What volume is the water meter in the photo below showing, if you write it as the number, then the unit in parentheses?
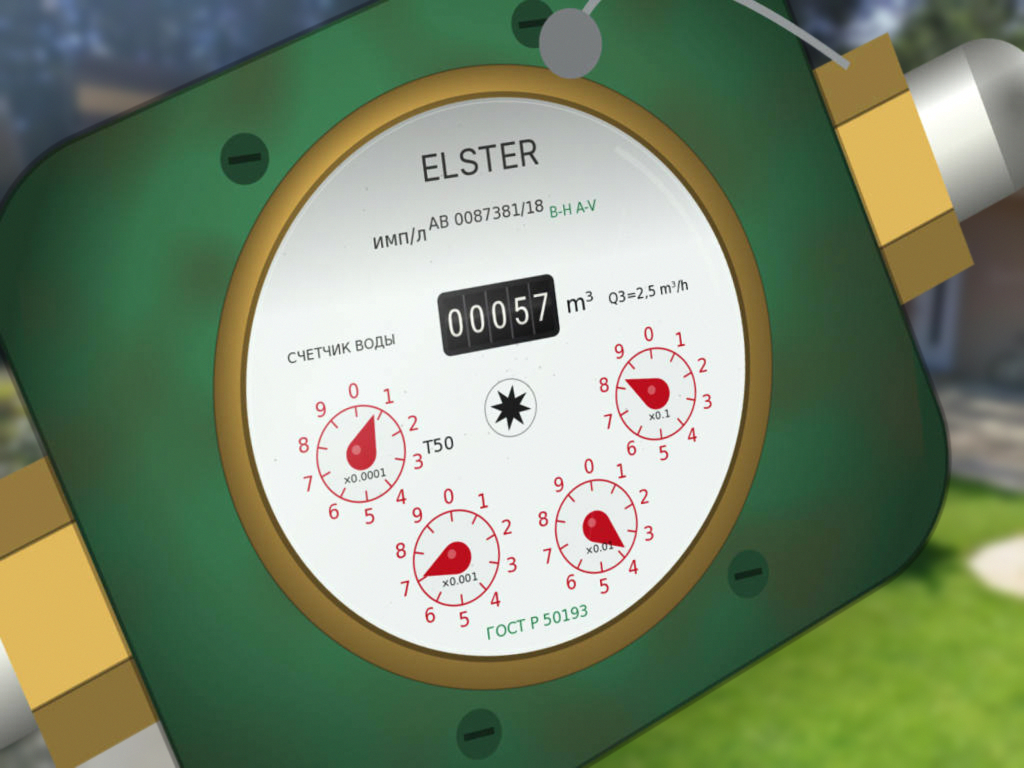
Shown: 57.8370 (m³)
